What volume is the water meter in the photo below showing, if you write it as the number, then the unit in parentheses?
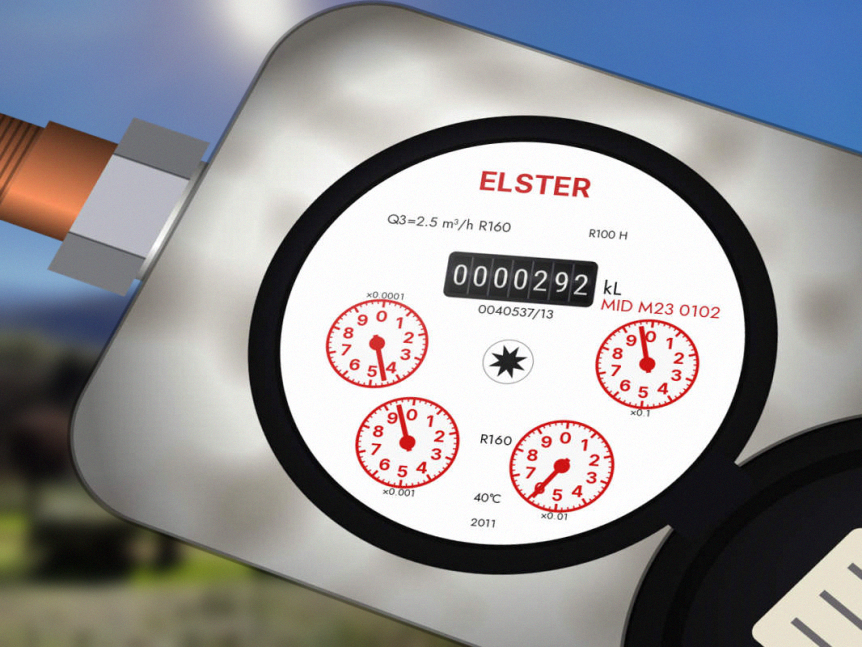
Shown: 291.9594 (kL)
